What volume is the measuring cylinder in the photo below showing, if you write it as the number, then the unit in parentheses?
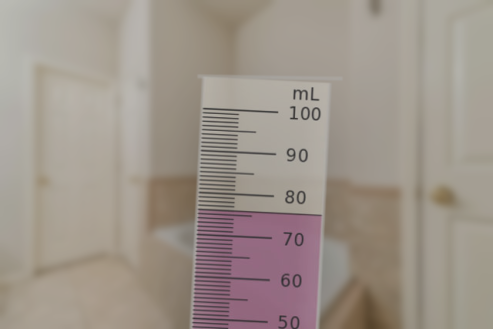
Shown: 76 (mL)
